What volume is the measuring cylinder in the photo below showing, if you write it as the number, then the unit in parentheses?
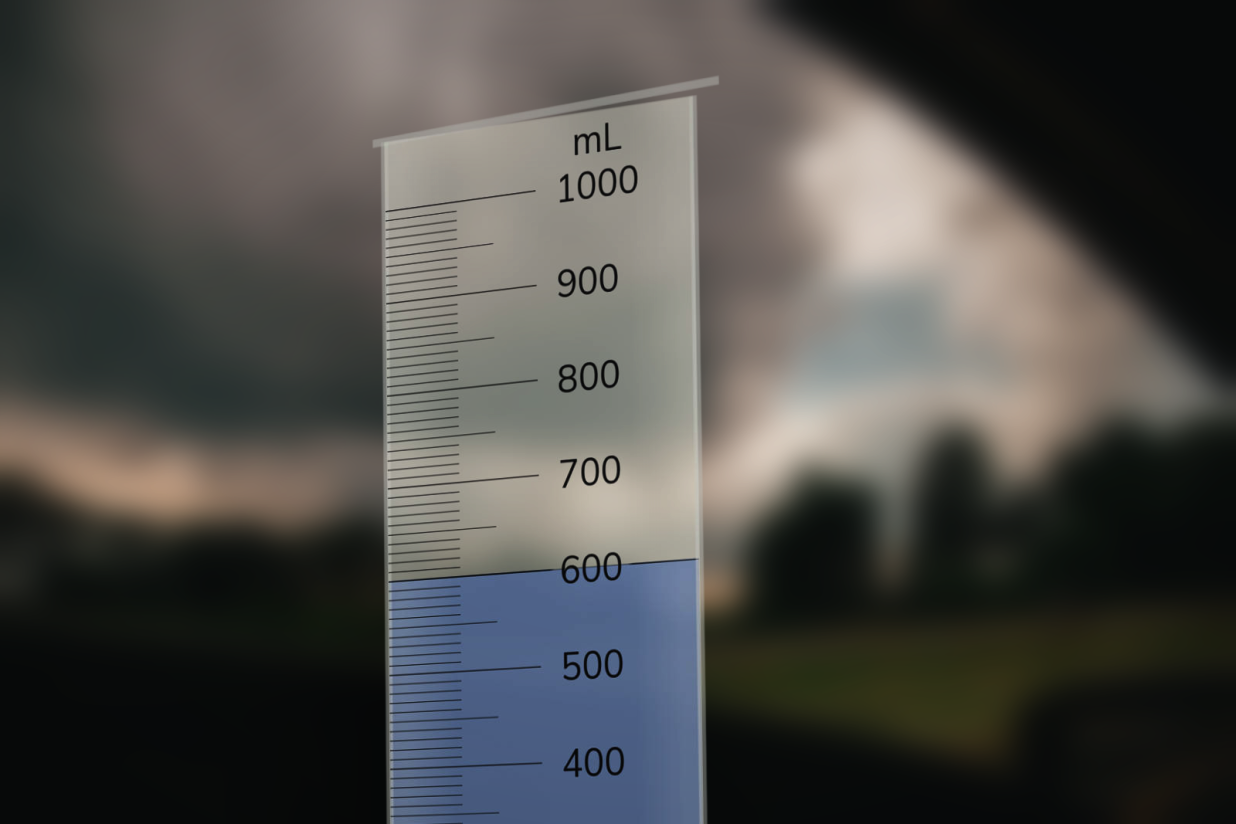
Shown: 600 (mL)
